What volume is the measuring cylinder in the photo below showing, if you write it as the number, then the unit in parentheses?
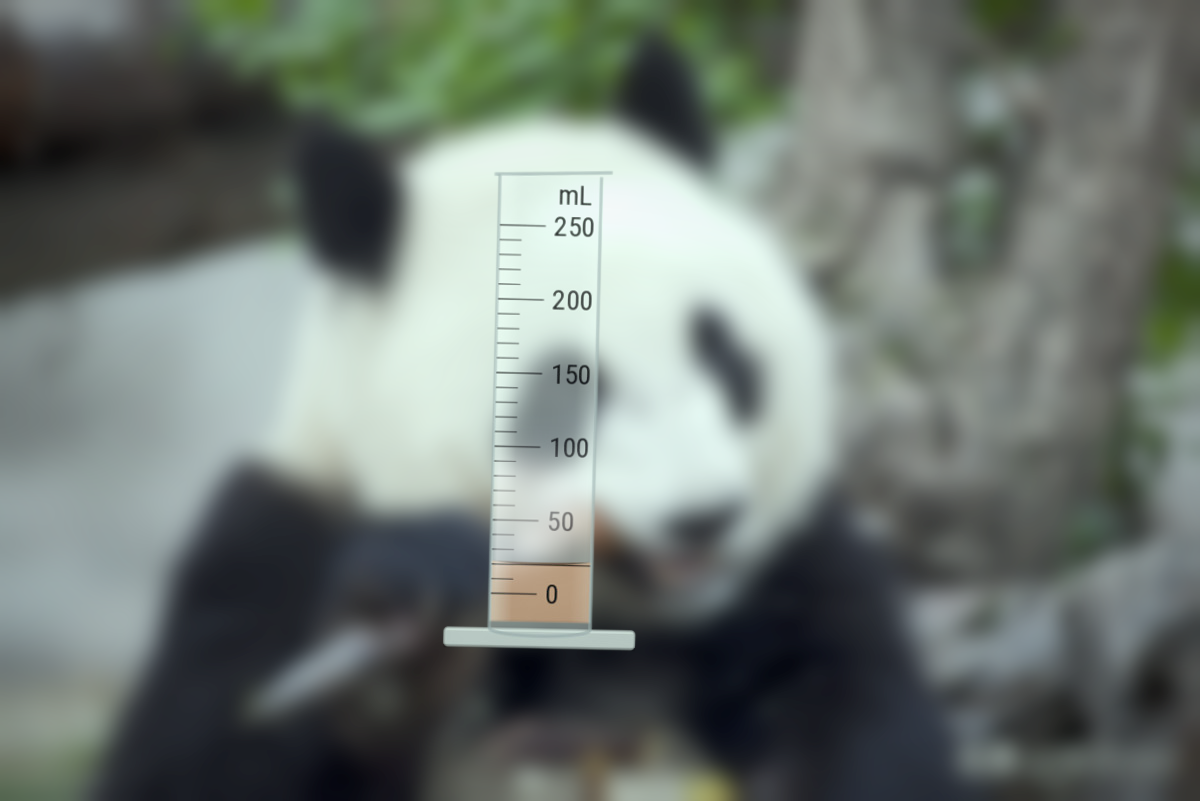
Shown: 20 (mL)
